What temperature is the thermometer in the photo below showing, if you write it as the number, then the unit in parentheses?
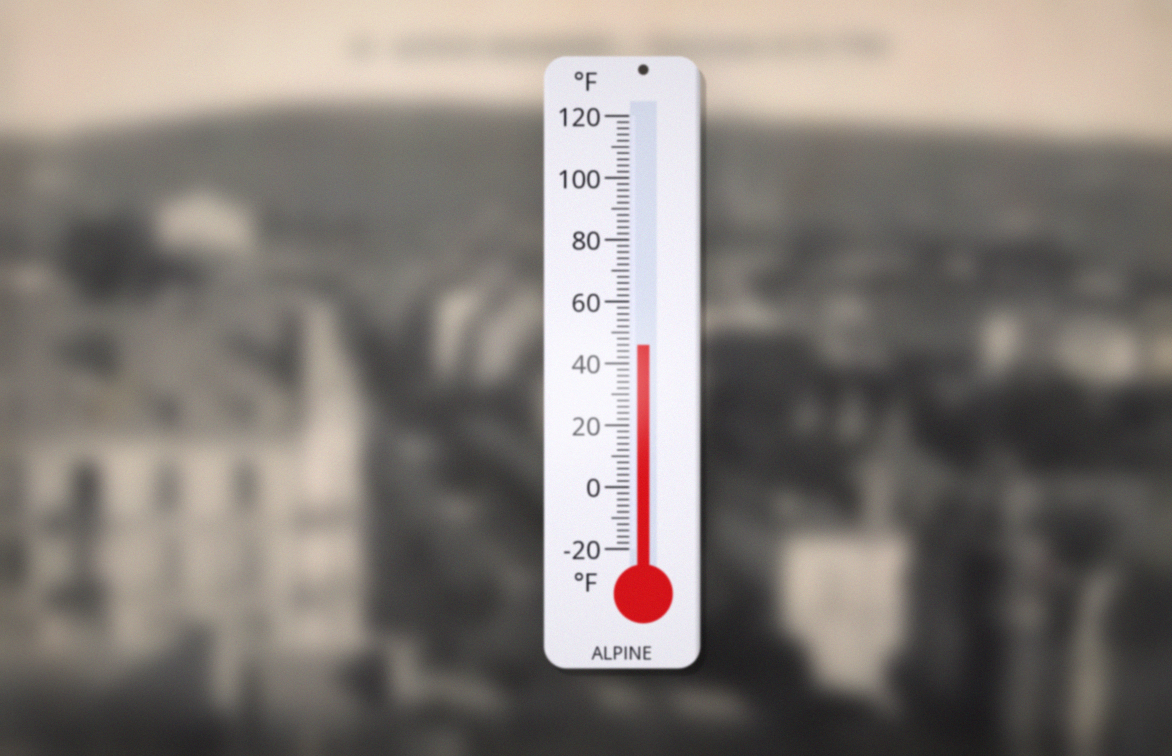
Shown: 46 (°F)
